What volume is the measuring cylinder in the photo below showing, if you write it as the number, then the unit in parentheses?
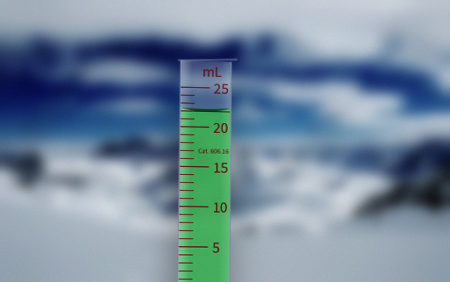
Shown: 22 (mL)
